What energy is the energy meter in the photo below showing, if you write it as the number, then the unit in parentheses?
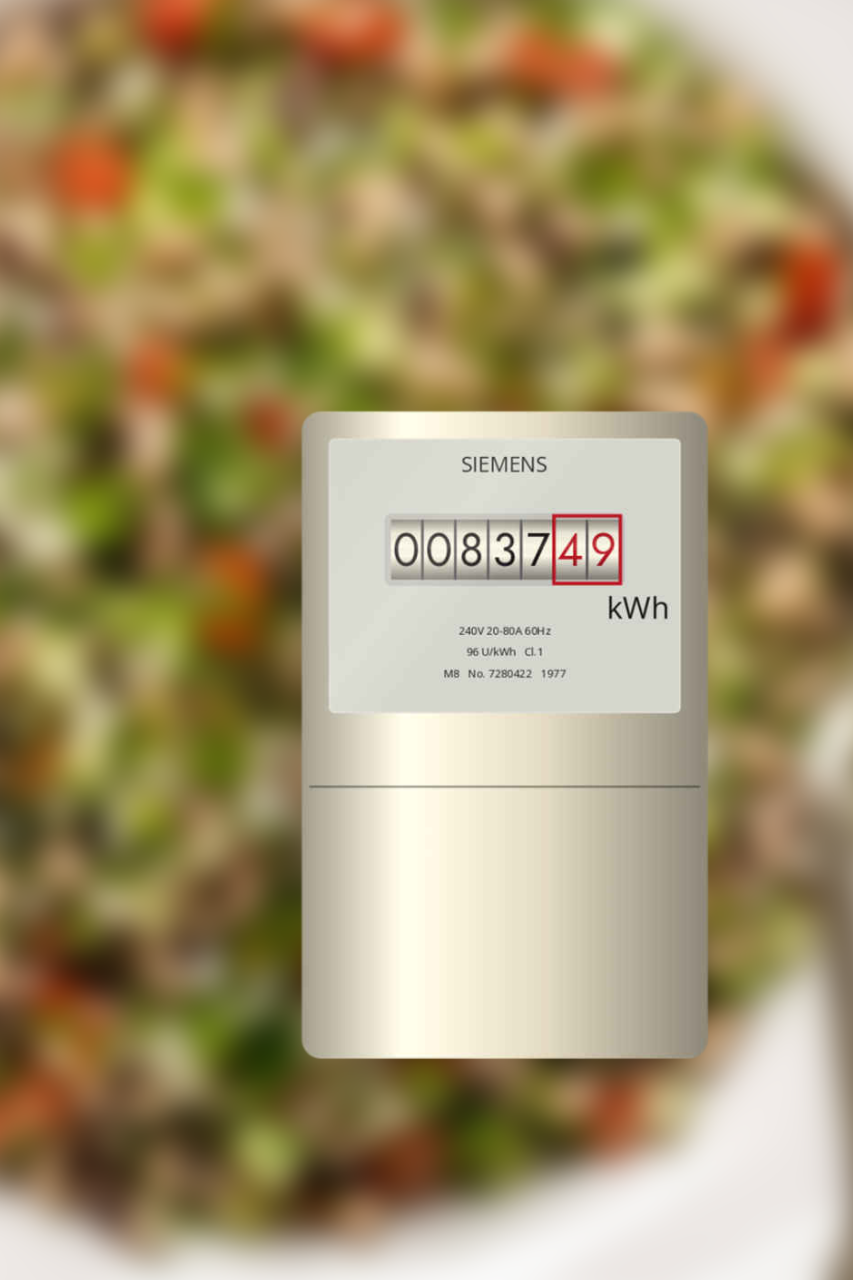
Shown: 837.49 (kWh)
